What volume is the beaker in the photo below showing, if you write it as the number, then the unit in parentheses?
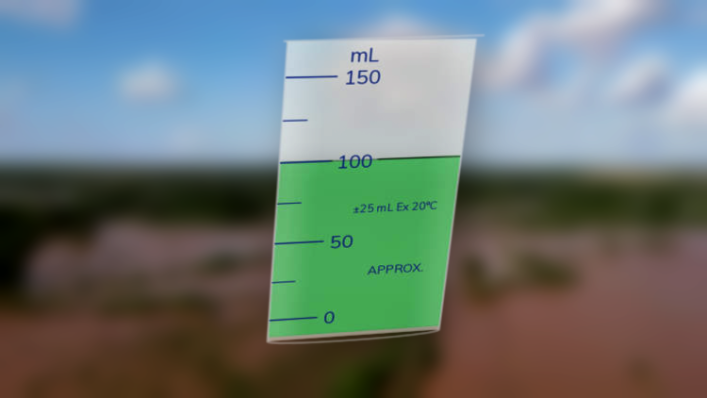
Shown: 100 (mL)
